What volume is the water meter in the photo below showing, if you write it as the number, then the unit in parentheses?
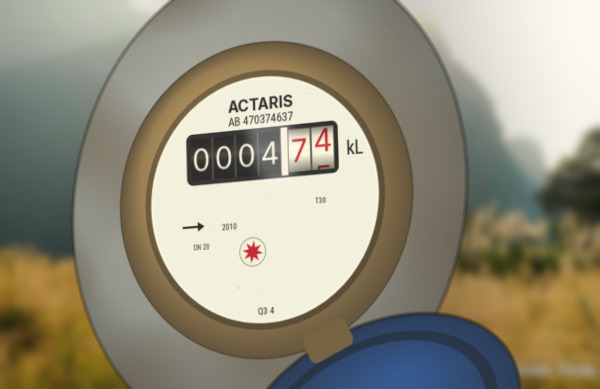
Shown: 4.74 (kL)
